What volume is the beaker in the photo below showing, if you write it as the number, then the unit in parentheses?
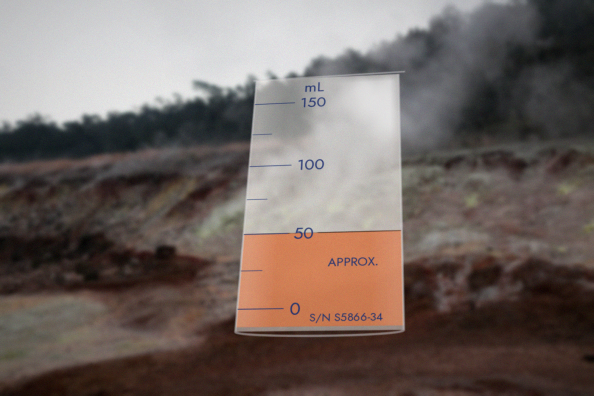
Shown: 50 (mL)
